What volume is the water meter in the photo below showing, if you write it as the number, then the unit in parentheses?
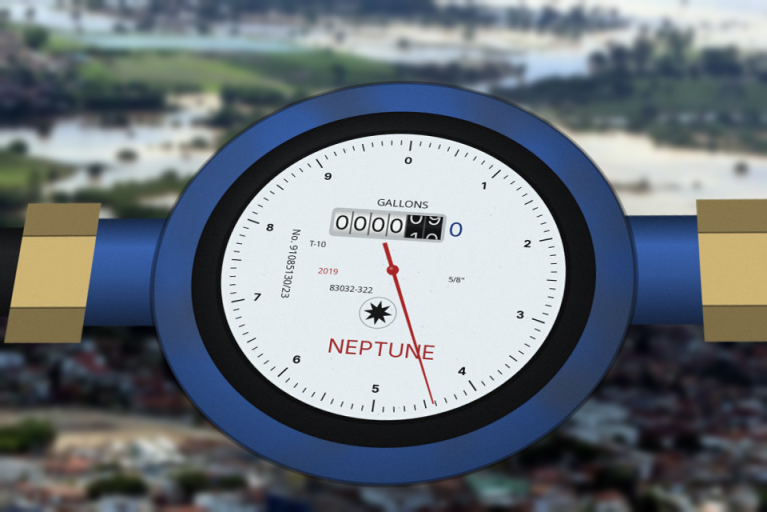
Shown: 94.4 (gal)
